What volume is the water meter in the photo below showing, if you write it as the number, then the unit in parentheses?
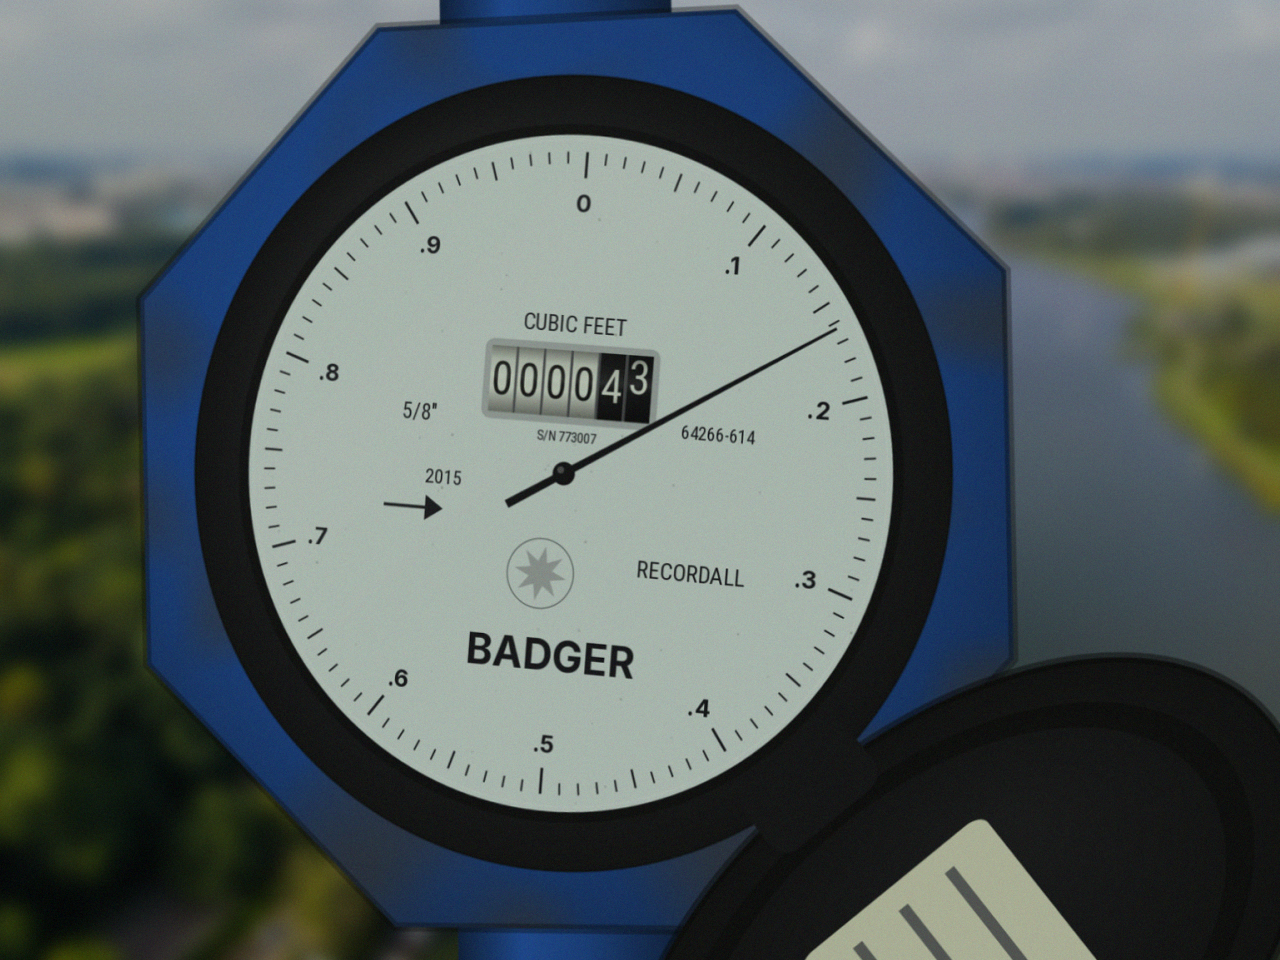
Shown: 43.16 (ft³)
